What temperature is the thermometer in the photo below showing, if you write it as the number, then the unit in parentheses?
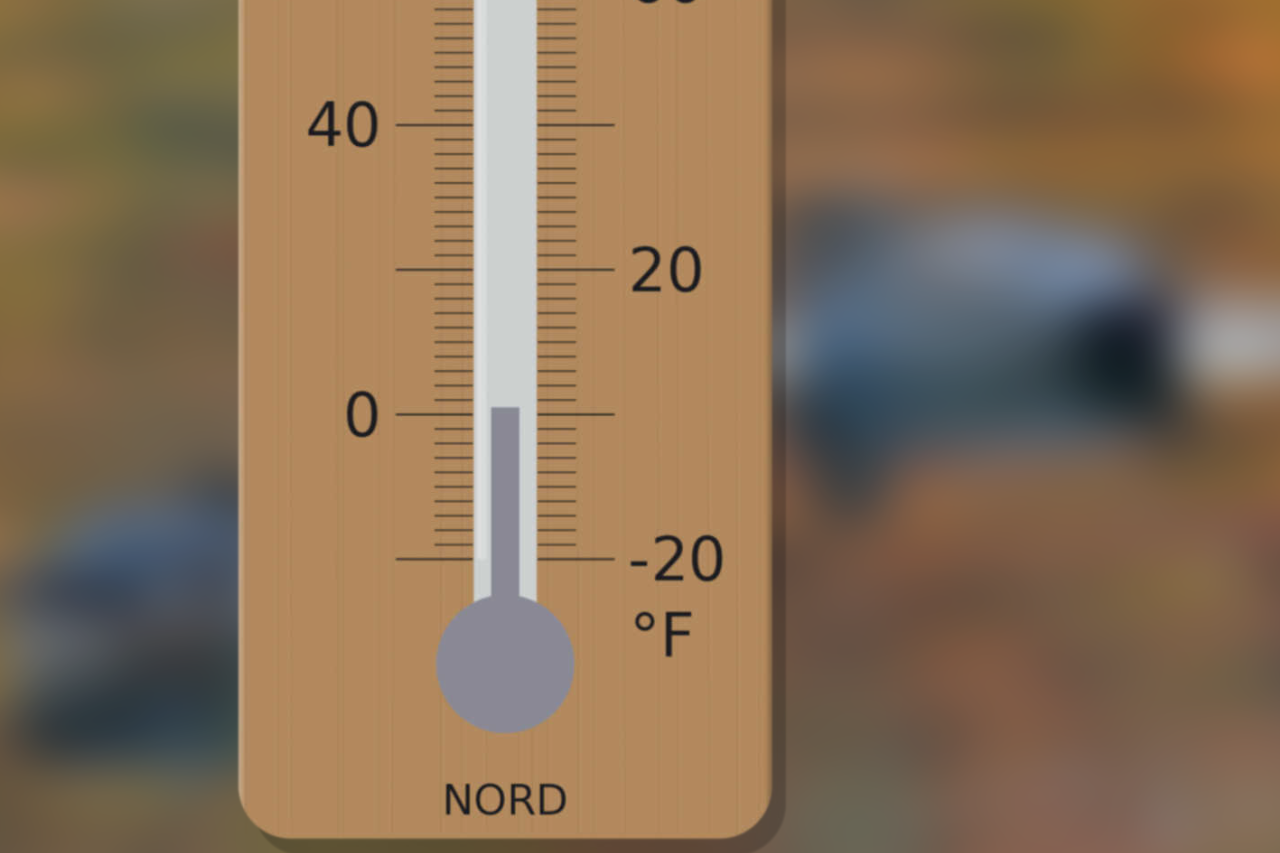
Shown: 1 (°F)
